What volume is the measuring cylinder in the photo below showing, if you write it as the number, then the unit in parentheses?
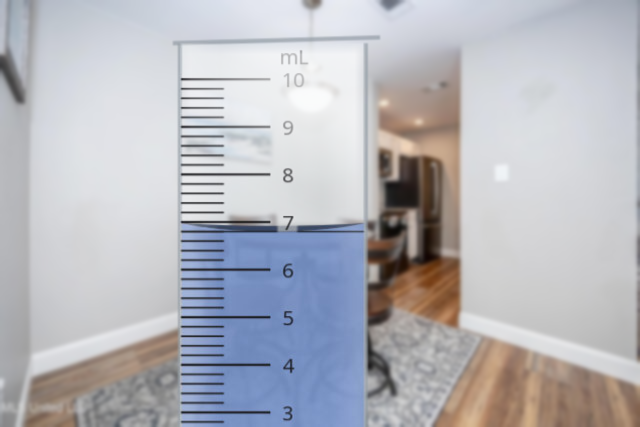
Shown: 6.8 (mL)
